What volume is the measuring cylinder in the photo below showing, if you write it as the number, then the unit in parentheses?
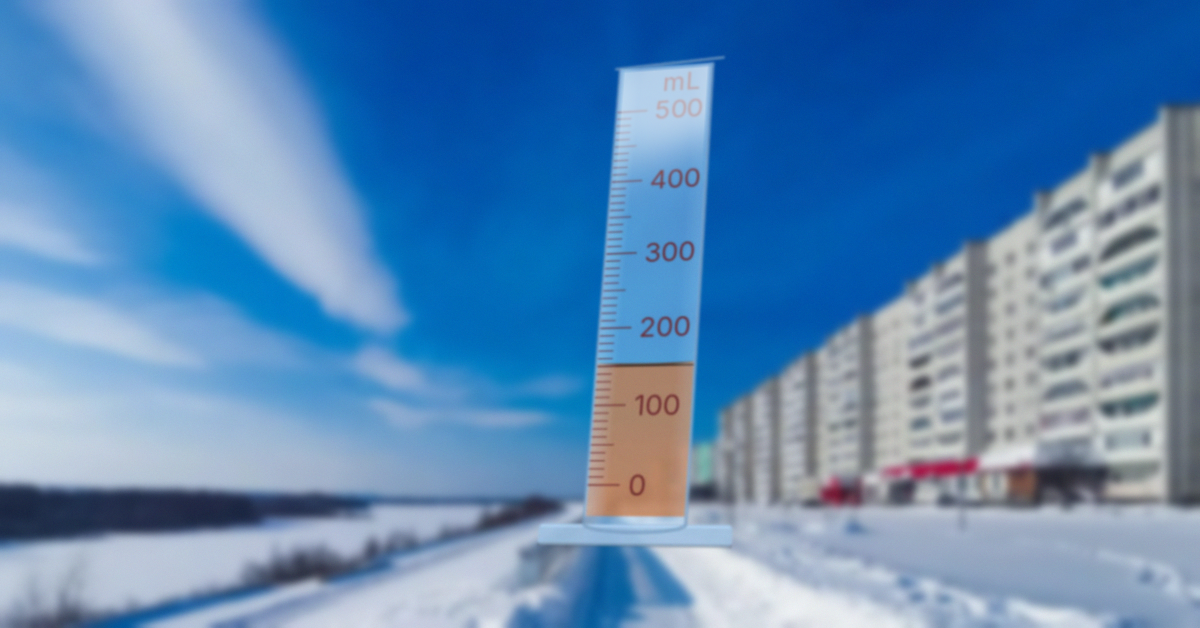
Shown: 150 (mL)
